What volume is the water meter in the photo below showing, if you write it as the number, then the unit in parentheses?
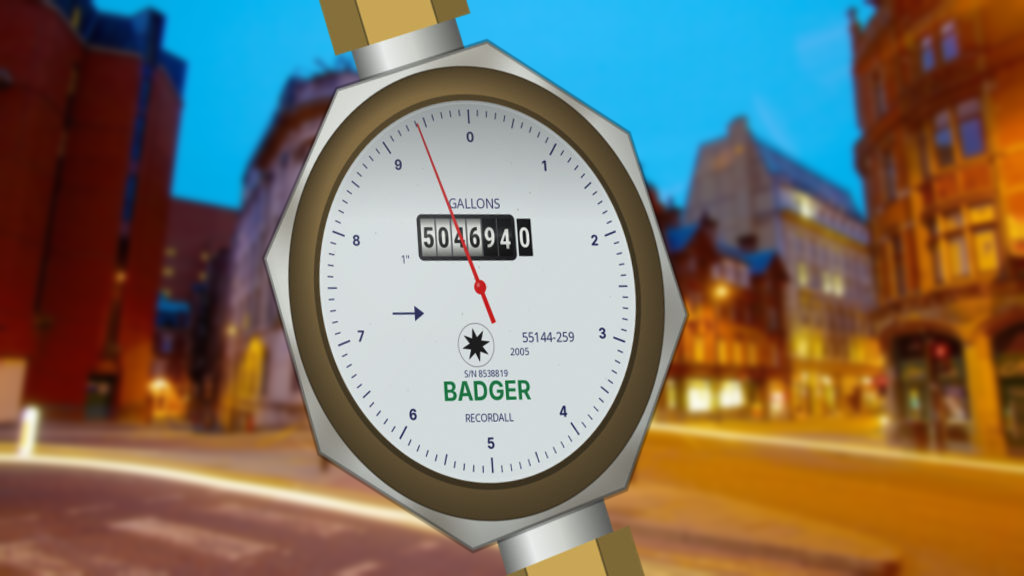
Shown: 5046939.4 (gal)
